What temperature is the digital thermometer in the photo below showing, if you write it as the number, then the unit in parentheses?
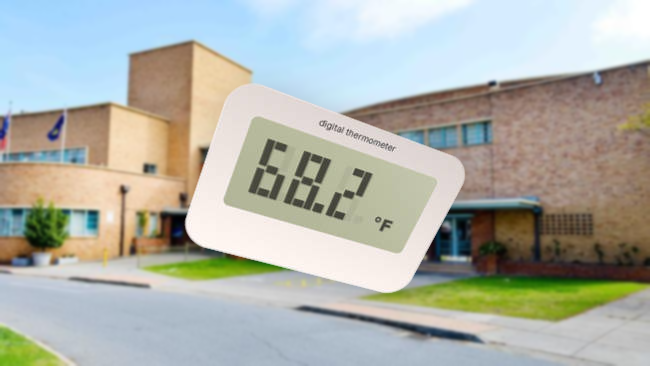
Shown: 68.2 (°F)
